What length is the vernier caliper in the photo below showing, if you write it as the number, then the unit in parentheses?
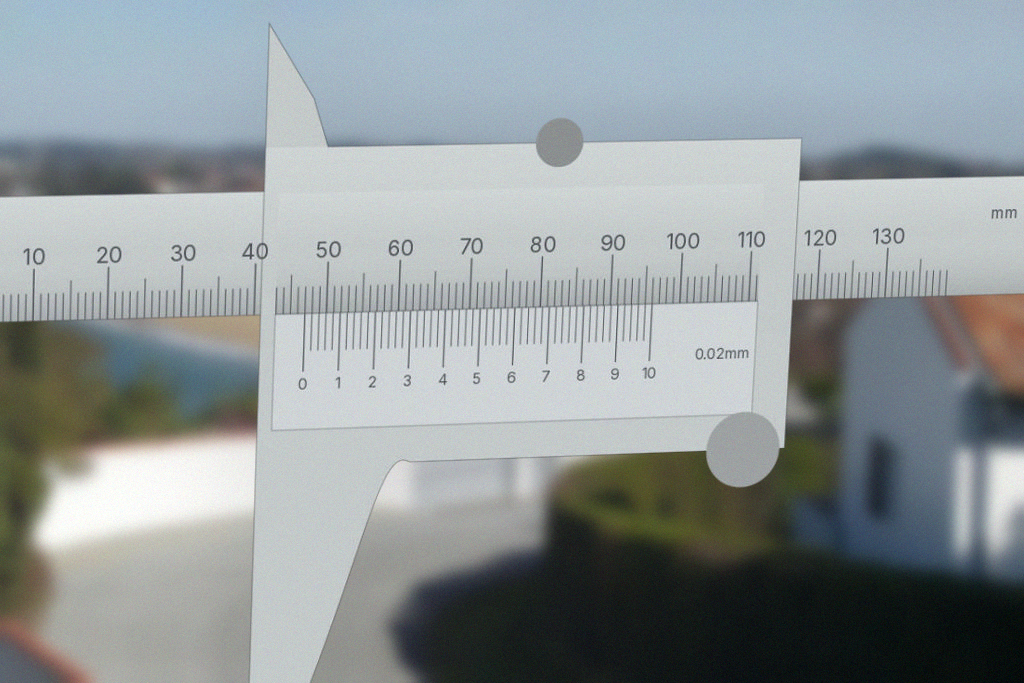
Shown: 47.0 (mm)
